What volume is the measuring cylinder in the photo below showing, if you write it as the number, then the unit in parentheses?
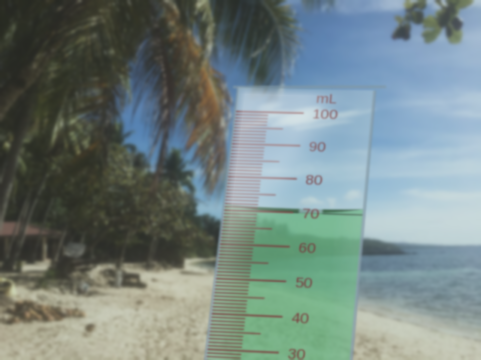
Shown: 70 (mL)
